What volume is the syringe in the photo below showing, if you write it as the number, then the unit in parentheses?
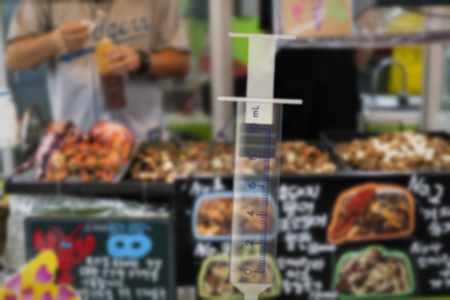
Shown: 8 (mL)
